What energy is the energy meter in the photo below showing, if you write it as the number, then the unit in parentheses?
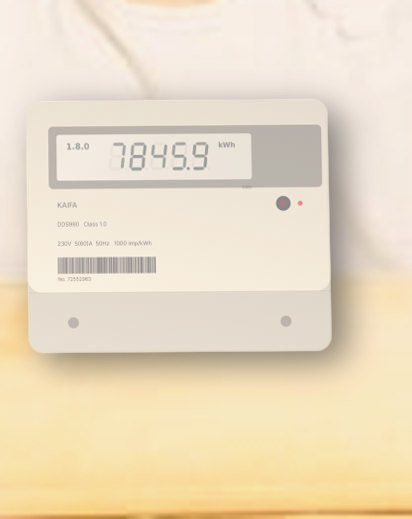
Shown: 7845.9 (kWh)
